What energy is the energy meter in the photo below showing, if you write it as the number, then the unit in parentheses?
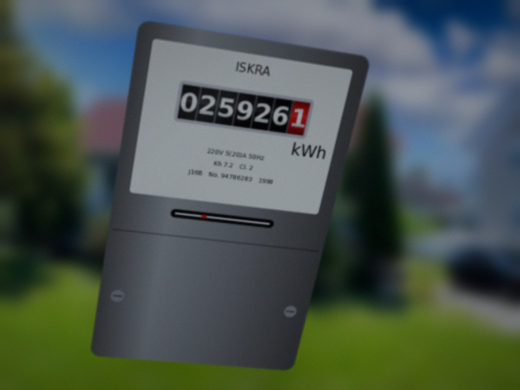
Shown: 25926.1 (kWh)
